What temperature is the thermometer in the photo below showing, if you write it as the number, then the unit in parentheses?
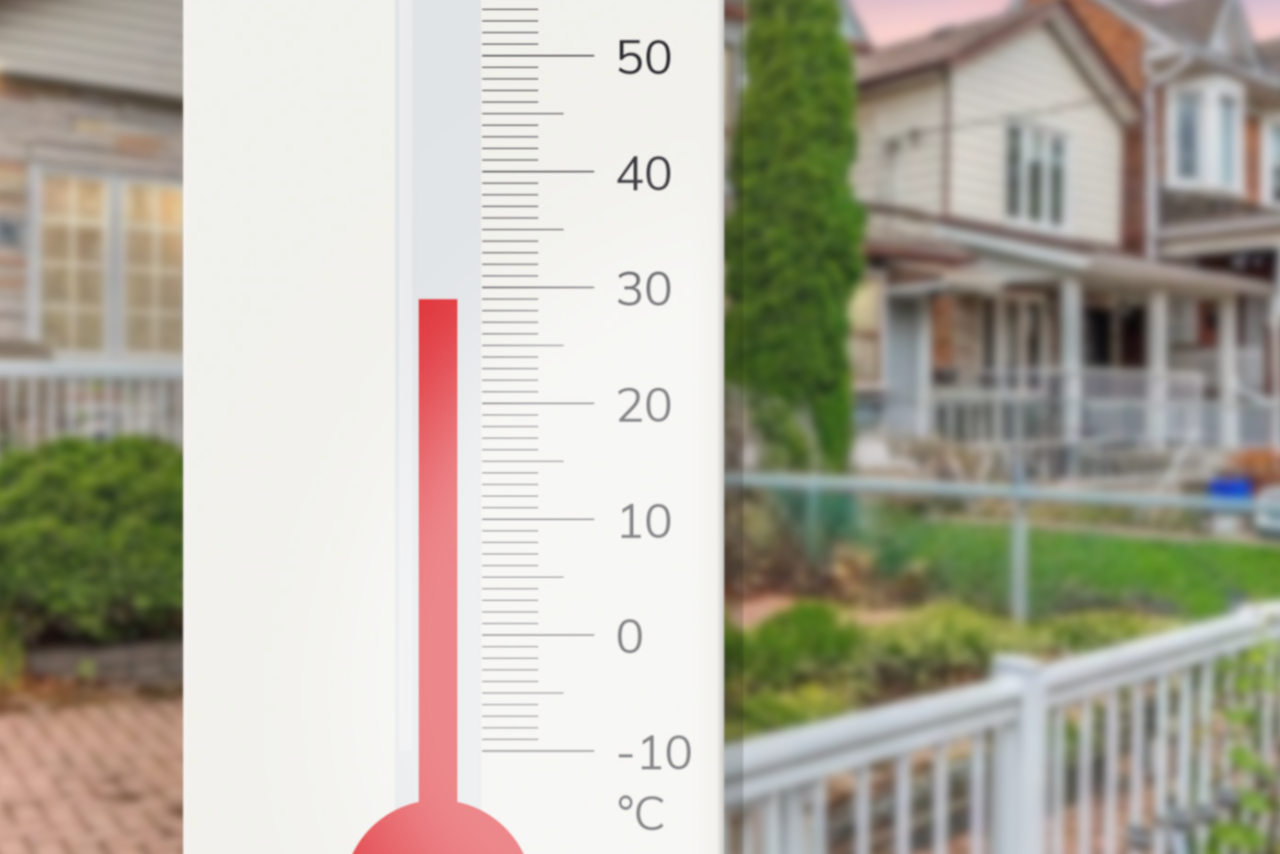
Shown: 29 (°C)
